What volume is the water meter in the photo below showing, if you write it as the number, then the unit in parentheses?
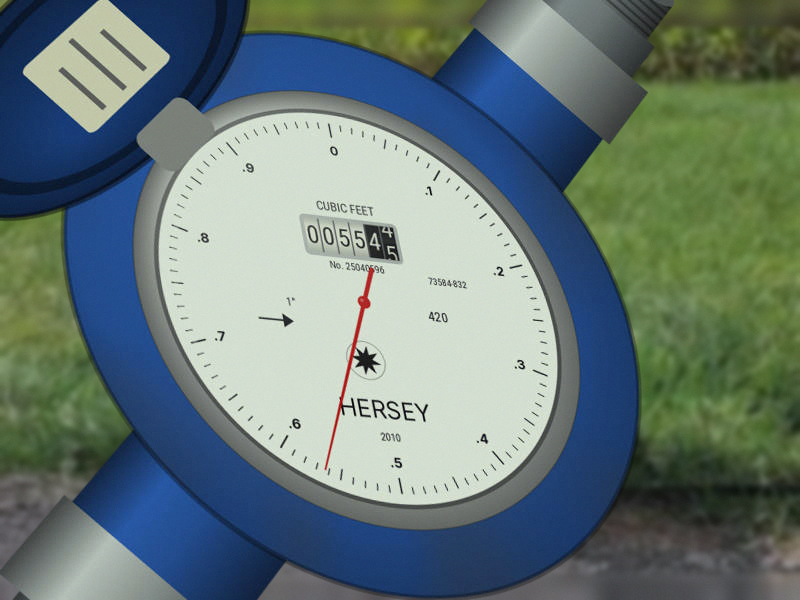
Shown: 5544.56 (ft³)
